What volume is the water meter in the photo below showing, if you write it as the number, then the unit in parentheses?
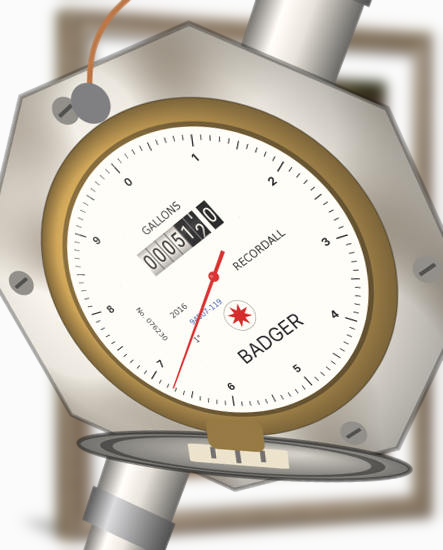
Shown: 5116.7 (gal)
